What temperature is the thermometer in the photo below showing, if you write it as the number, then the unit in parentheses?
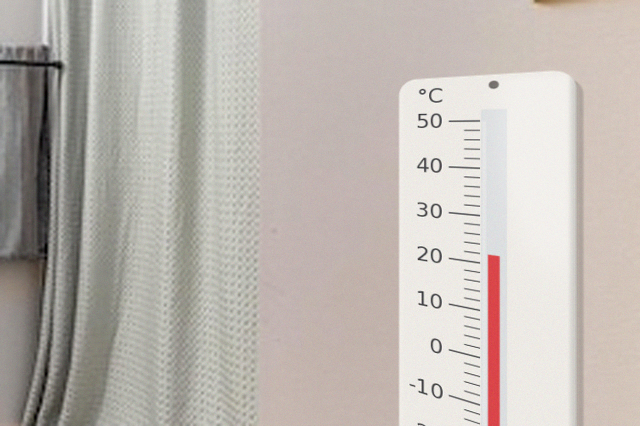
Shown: 22 (°C)
